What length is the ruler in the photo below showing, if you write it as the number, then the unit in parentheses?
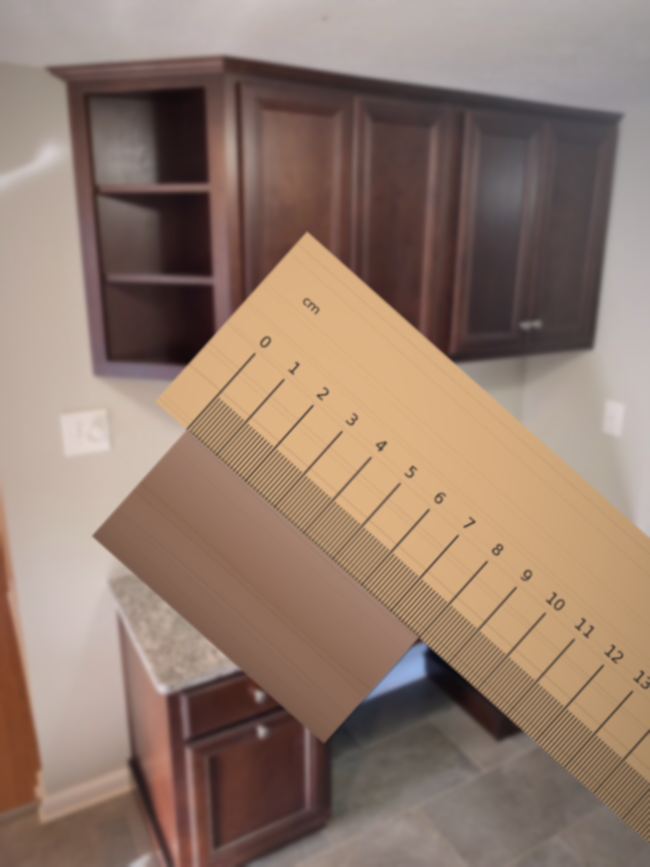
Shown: 8 (cm)
